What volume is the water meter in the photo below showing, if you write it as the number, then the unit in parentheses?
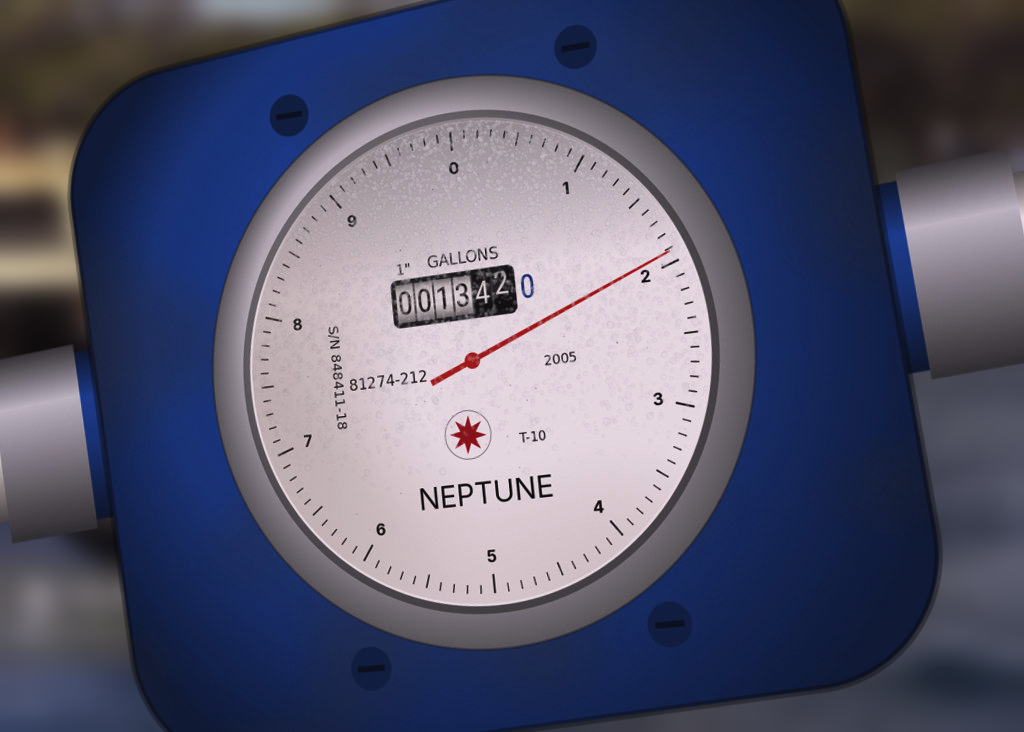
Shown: 13421.9 (gal)
